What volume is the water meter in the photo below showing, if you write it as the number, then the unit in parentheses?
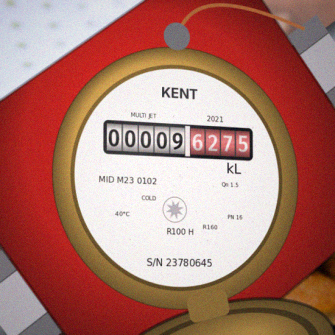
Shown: 9.6275 (kL)
